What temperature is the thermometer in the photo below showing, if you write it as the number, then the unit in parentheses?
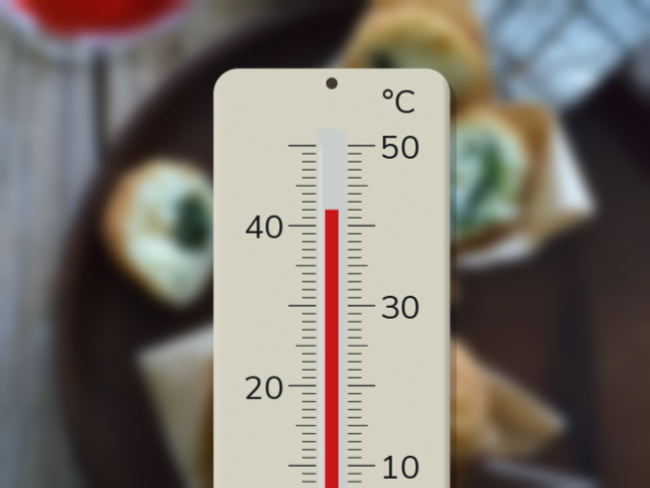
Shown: 42 (°C)
